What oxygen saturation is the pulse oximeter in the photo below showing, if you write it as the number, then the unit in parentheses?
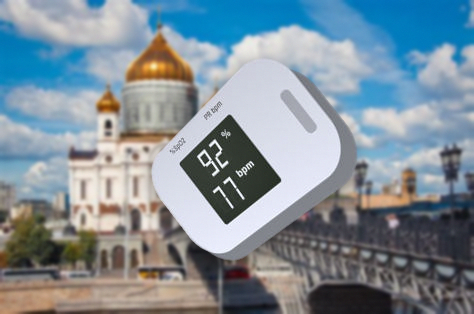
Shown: 92 (%)
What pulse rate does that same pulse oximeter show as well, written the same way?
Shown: 77 (bpm)
